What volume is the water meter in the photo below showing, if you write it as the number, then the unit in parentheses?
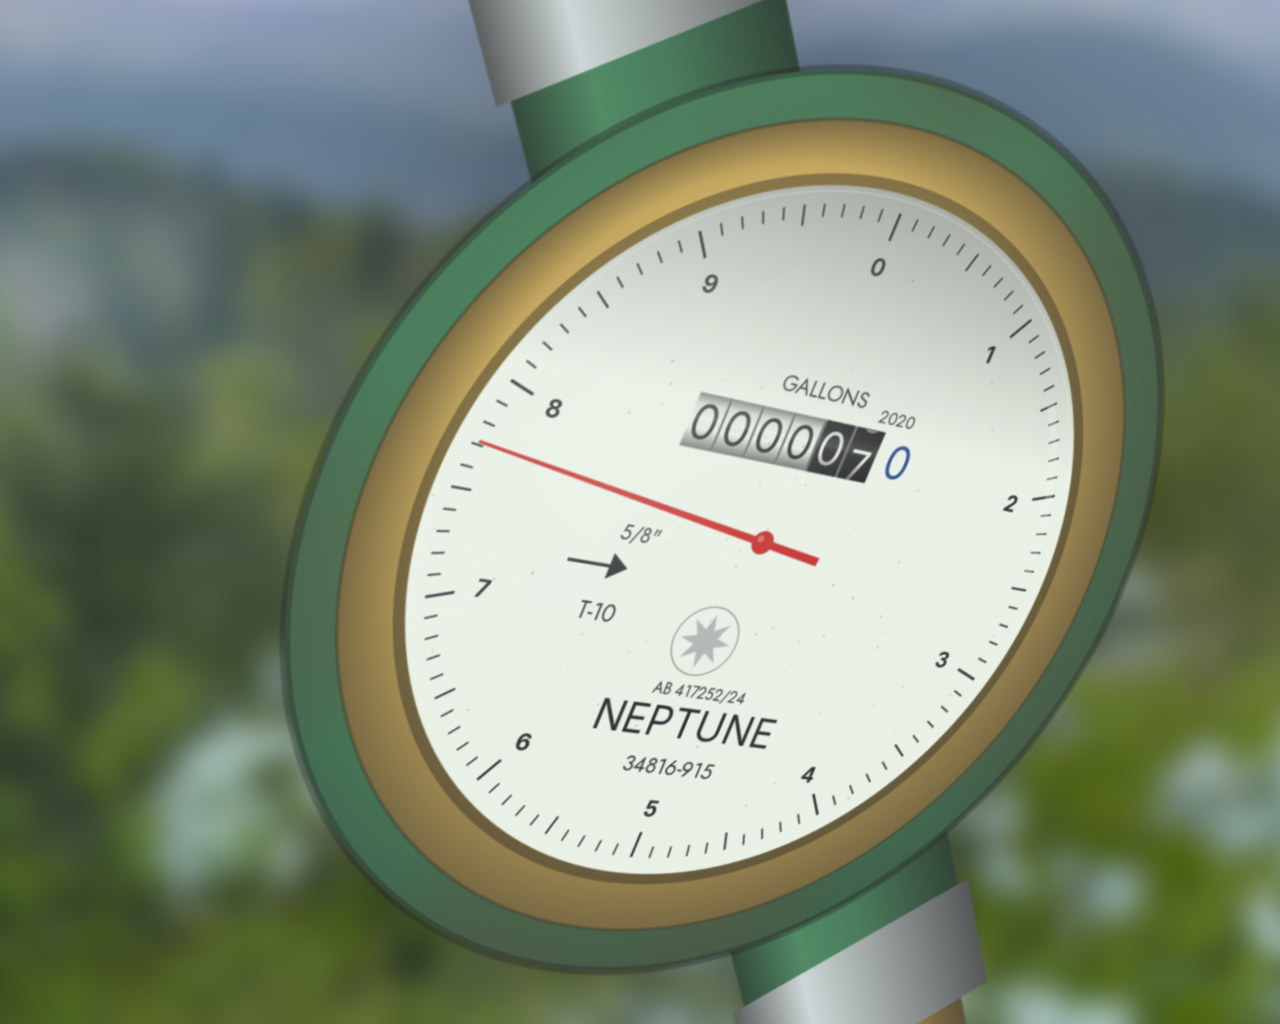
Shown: 67.7 (gal)
